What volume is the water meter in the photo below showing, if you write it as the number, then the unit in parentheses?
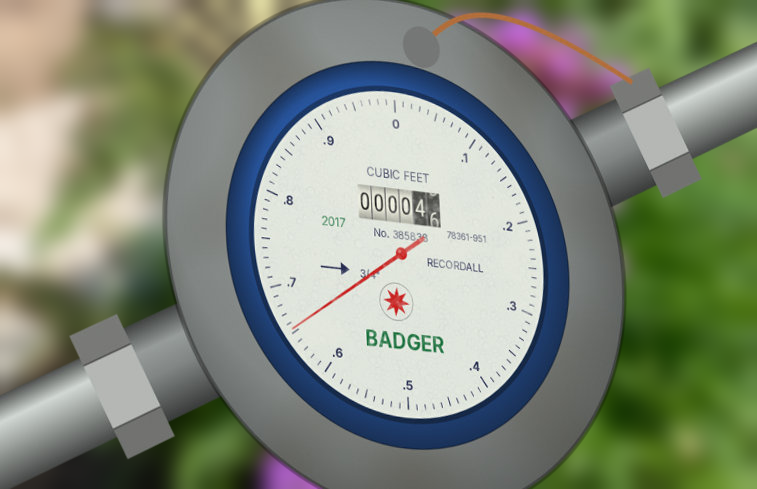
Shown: 45.65 (ft³)
